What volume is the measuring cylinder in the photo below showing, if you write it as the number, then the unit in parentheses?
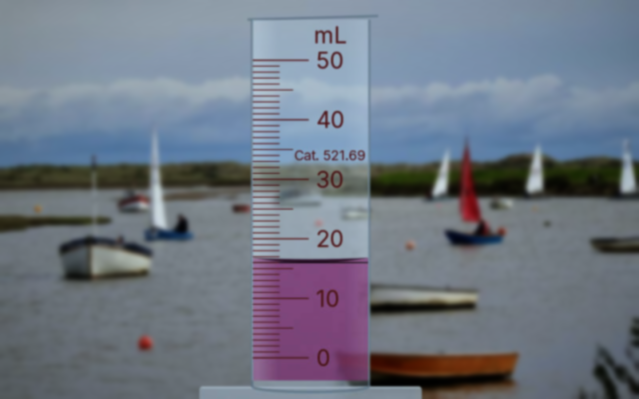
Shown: 16 (mL)
